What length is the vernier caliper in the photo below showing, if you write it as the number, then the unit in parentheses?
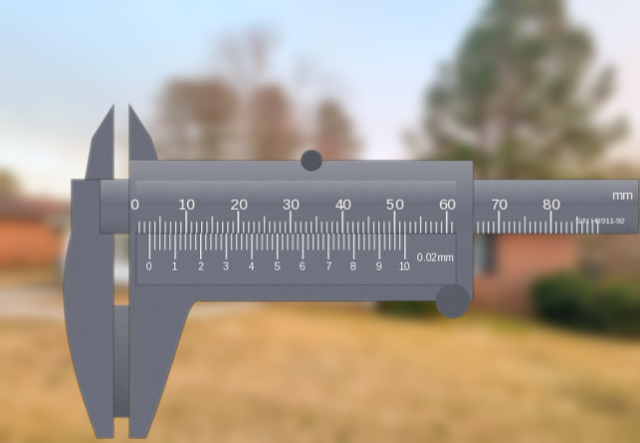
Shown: 3.0 (mm)
